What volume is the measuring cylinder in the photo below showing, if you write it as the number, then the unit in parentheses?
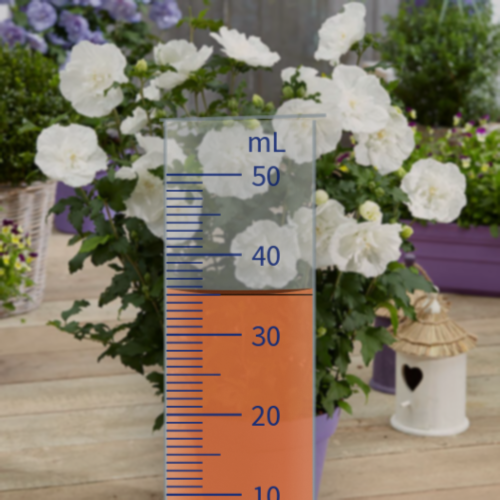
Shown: 35 (mL)
